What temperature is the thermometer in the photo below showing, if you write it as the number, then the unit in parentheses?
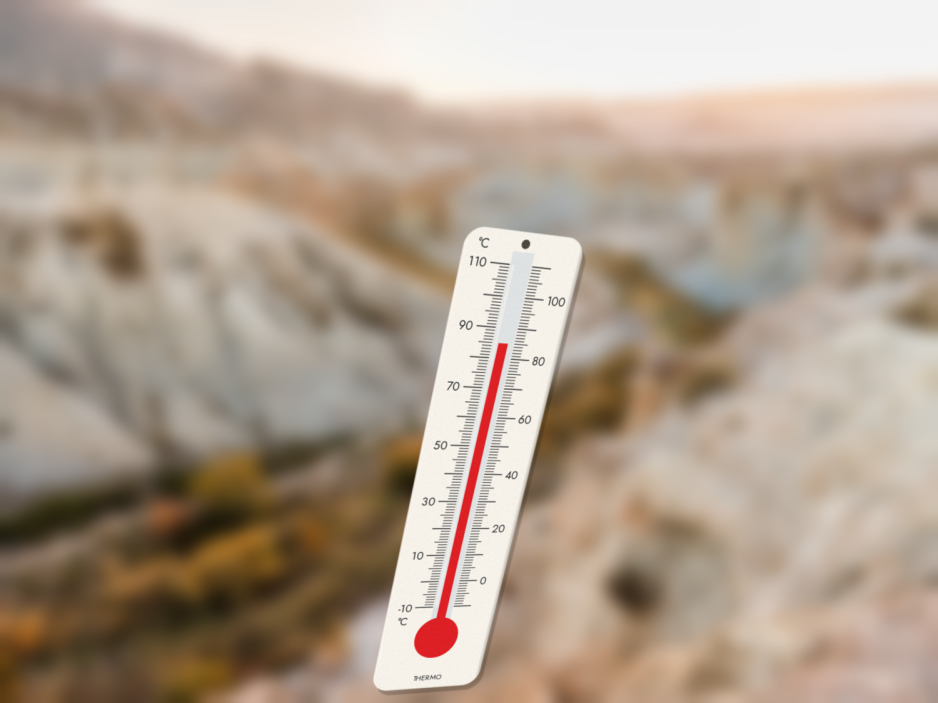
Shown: 85 (°C)
